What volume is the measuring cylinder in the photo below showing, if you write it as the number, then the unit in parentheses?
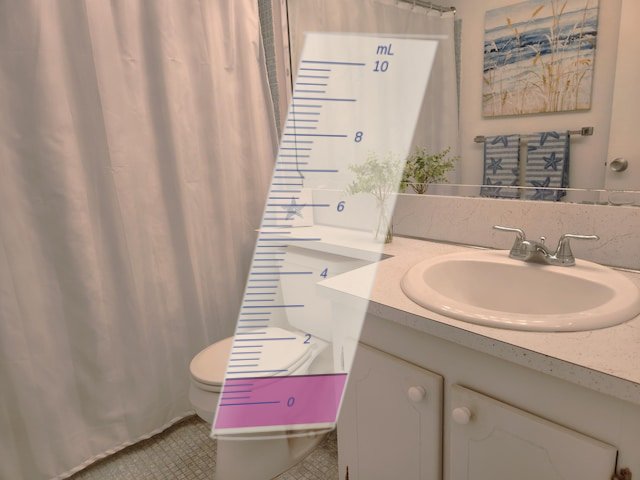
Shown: 0.8 (mL)
